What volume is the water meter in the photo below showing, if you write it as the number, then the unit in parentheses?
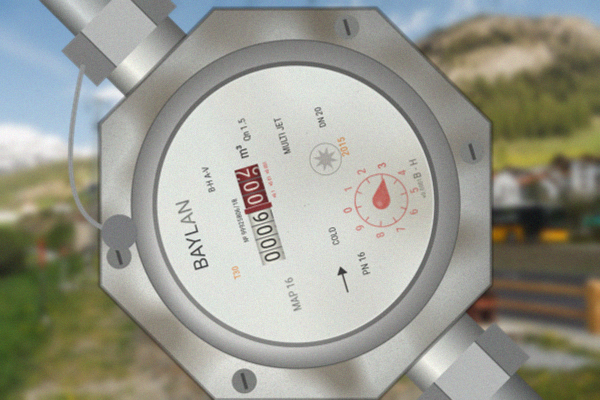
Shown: 6.0023 (m³)
